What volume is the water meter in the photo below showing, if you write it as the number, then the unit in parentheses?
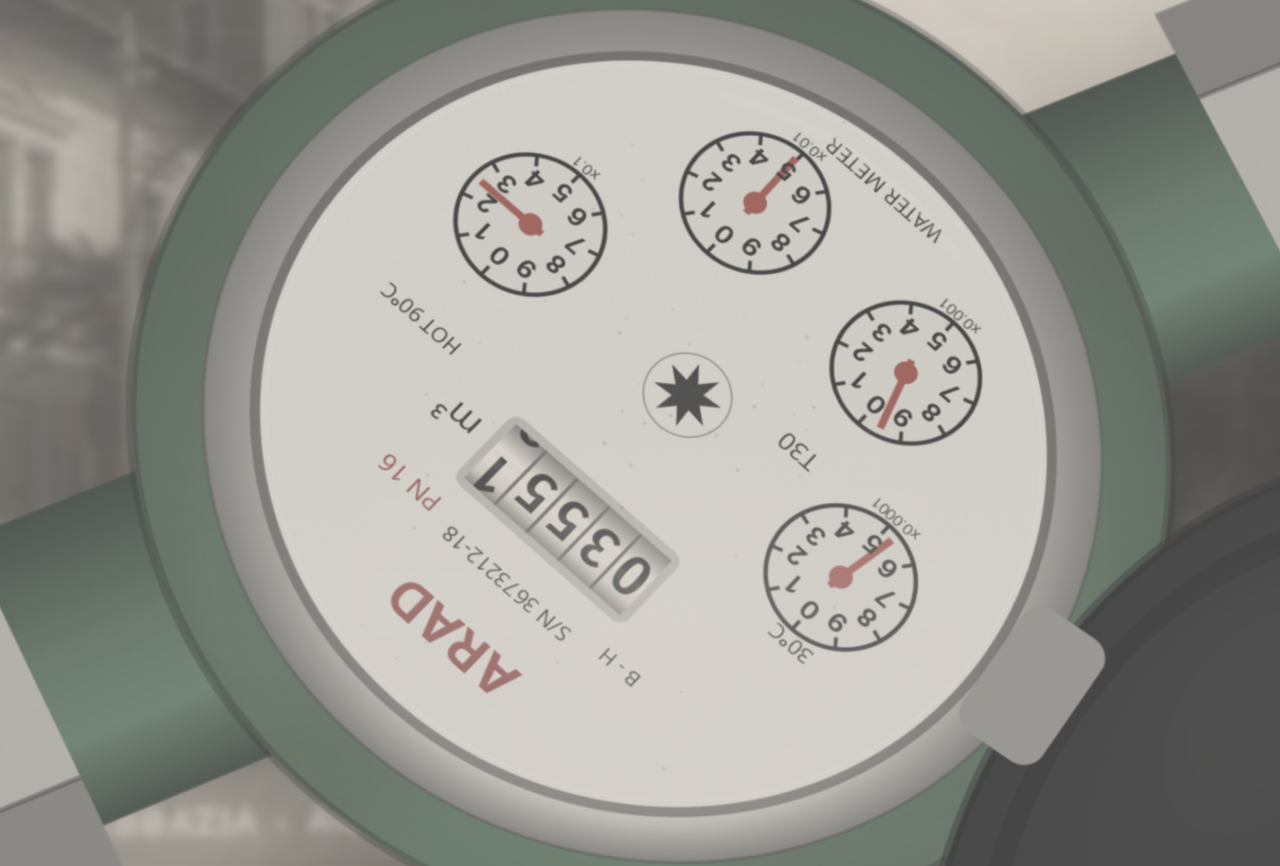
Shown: 3551.2495 (m³)
